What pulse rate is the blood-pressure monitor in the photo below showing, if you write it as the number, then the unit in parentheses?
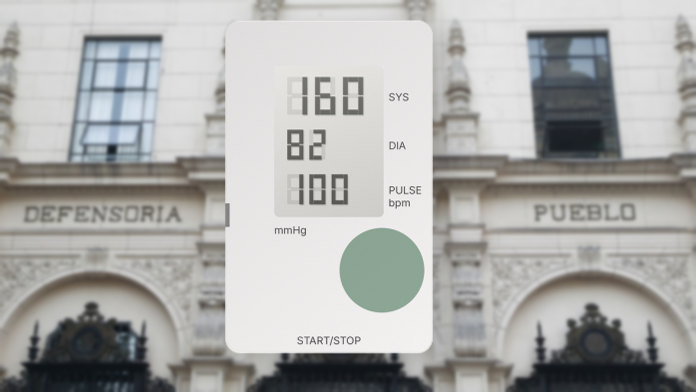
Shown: 100 (bpm)
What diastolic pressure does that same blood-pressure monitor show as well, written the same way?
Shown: 82 (mmHg)
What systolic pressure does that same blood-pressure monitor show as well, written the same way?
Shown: 160 (mmHg)
